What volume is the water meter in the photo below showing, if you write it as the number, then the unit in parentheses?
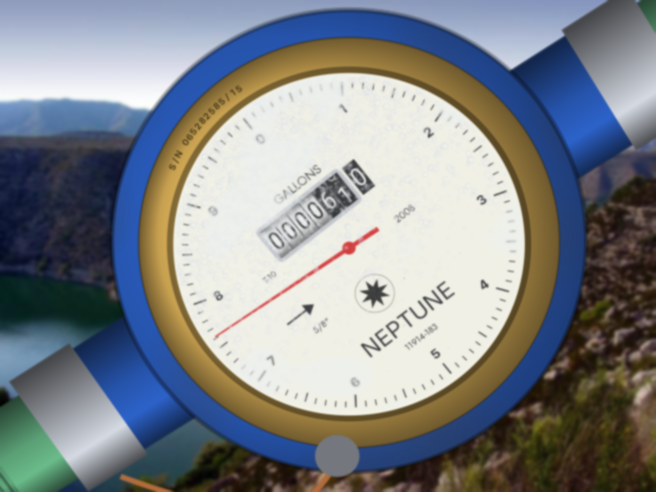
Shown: 607.6 (gal)
